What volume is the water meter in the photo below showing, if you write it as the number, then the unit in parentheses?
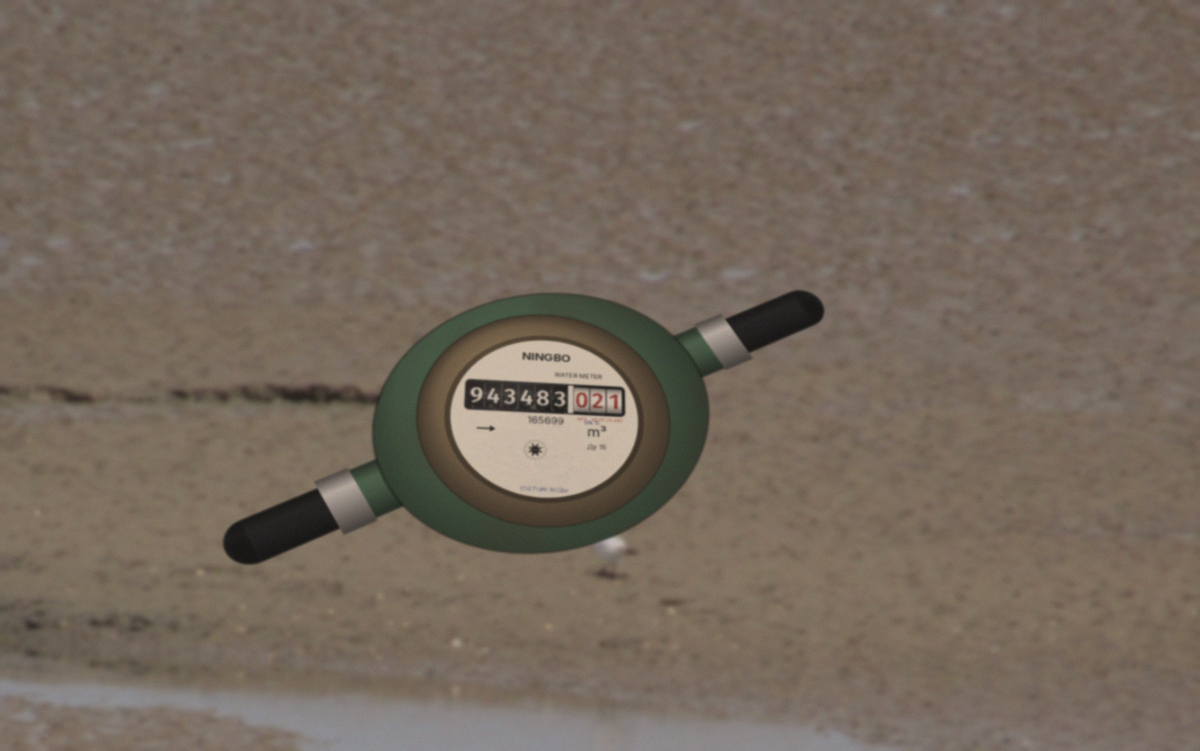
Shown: 943483.021 (m³)
